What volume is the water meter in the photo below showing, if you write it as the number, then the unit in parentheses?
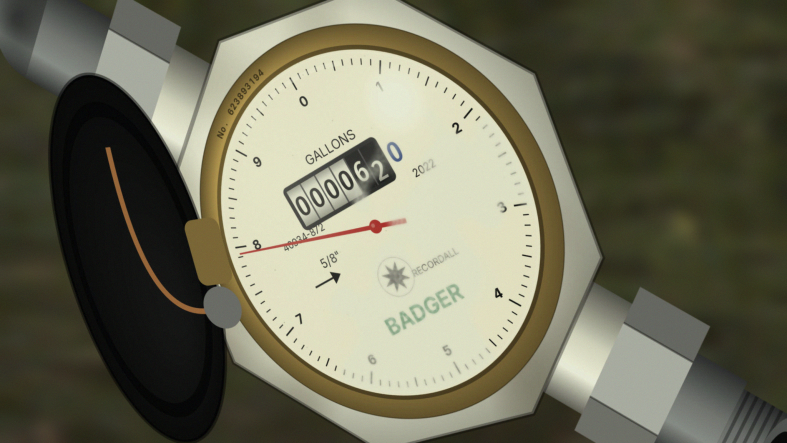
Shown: 617.9 (gal)
